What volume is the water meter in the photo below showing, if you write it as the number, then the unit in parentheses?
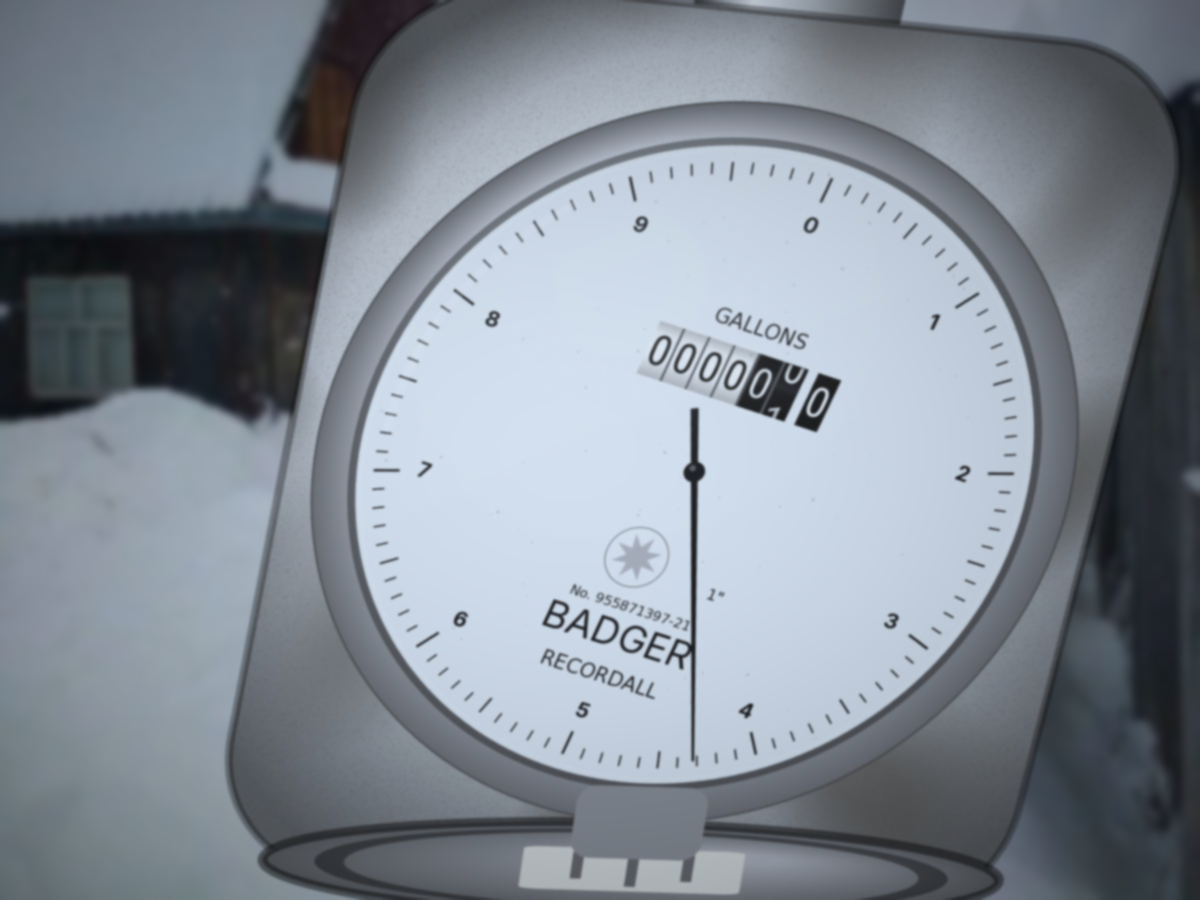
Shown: 4.3 (gal)
